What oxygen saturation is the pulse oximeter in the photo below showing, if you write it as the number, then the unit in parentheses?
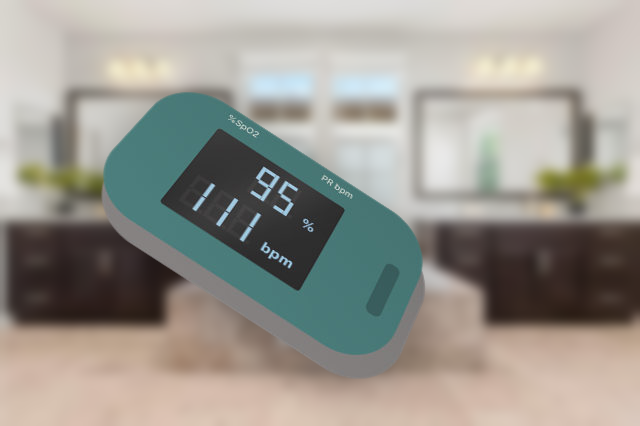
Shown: 95 (%)
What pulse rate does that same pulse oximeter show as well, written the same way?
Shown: 111 (bpm)
